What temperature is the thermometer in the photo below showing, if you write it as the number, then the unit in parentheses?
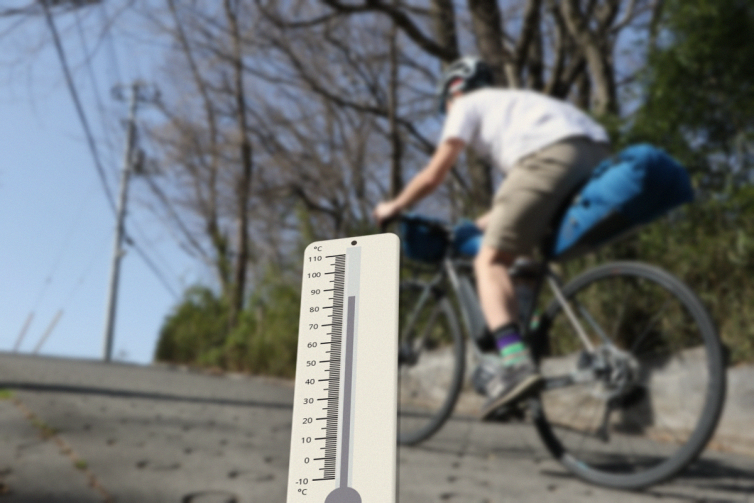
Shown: 85 (°C)
